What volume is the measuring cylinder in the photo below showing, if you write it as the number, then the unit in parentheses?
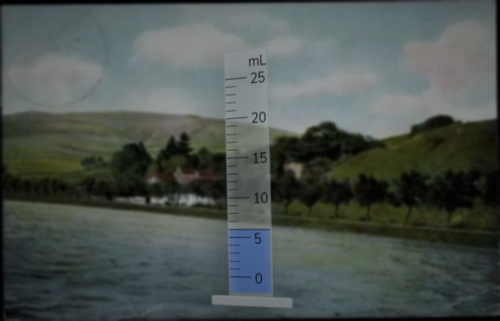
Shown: 6 (mL)
